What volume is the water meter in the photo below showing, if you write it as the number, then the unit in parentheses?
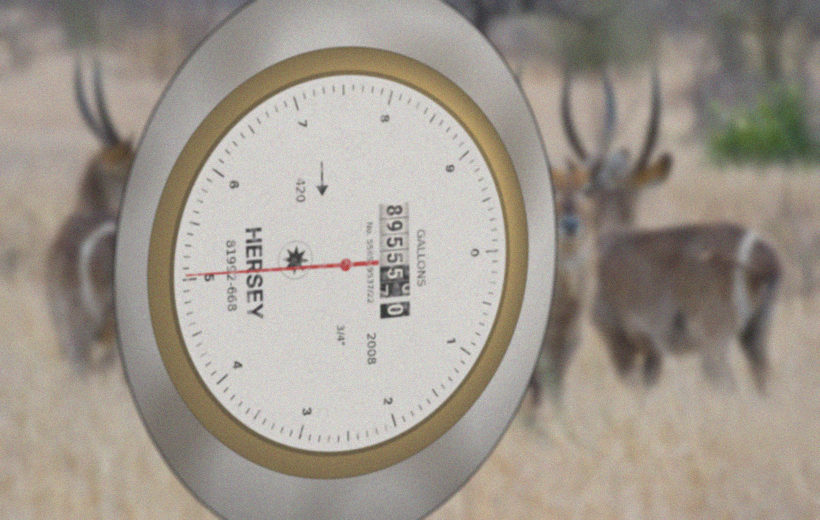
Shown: 8955565.0 (gal)
